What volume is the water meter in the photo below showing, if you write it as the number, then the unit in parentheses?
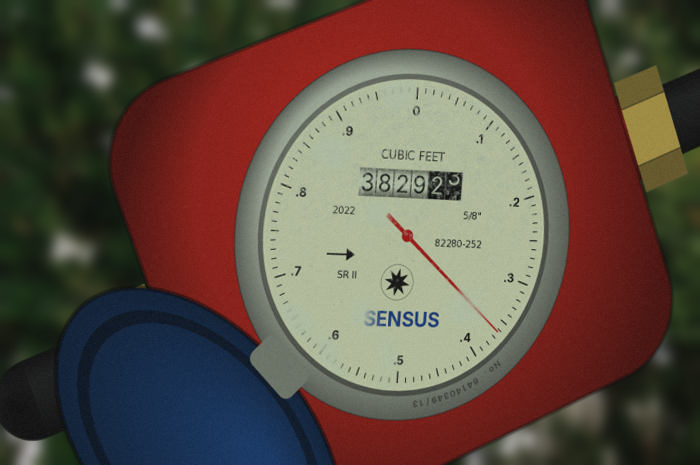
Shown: 382923.36 (ft³)
